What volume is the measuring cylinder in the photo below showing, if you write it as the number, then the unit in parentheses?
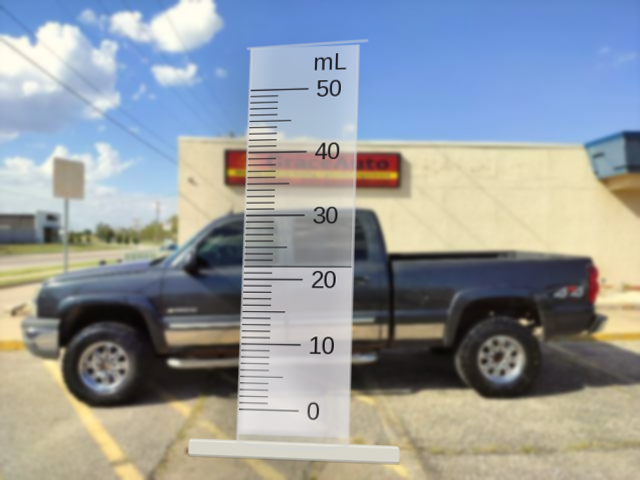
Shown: 22 (mL)
